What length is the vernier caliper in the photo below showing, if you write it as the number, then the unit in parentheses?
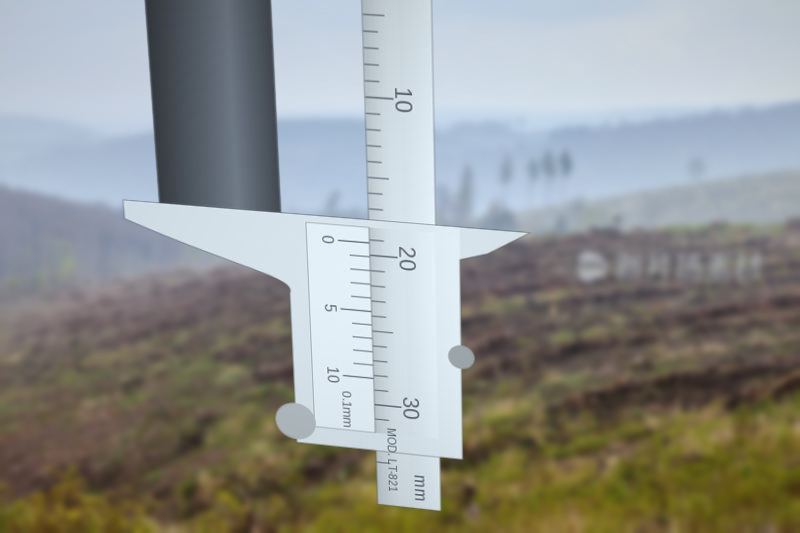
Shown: 19.2 (mm)
